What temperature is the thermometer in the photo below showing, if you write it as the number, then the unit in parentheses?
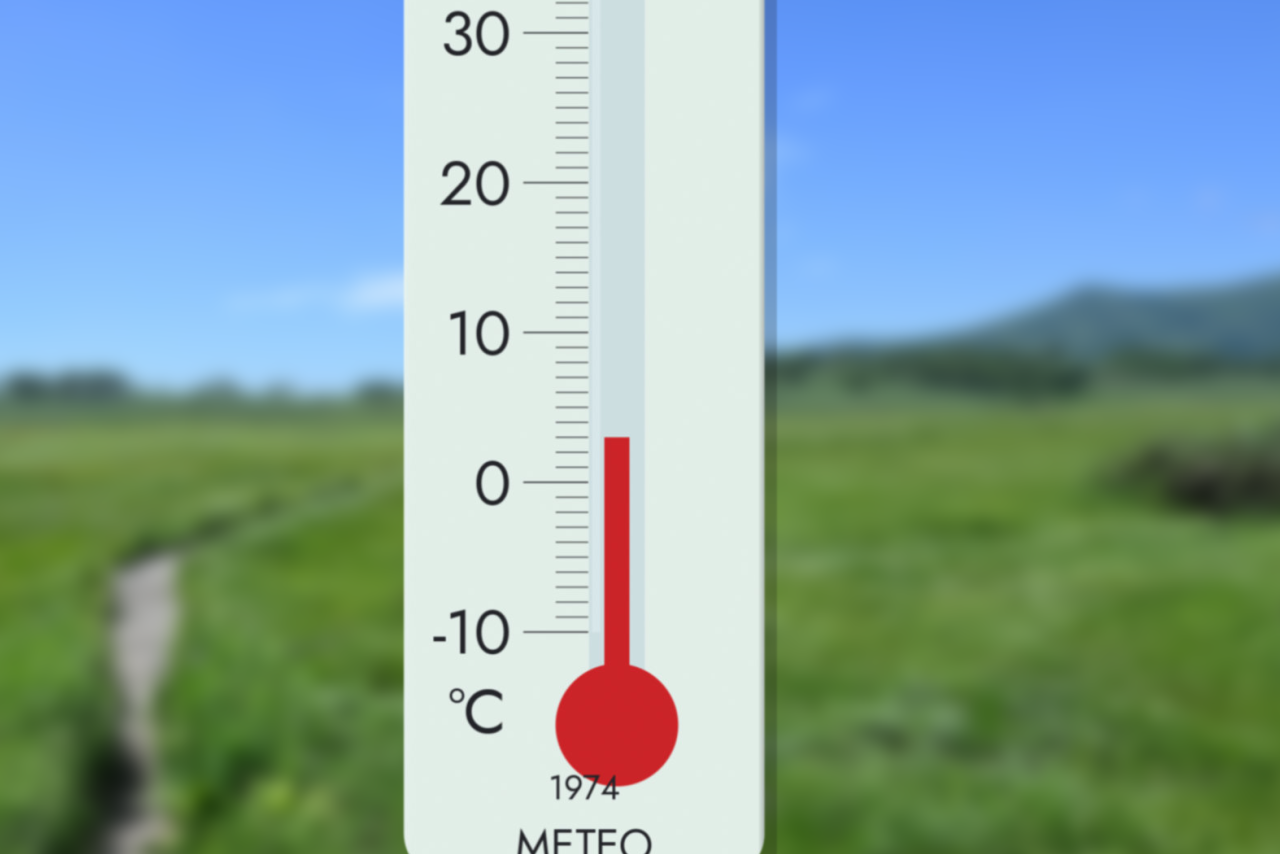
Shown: 3 (°C)
